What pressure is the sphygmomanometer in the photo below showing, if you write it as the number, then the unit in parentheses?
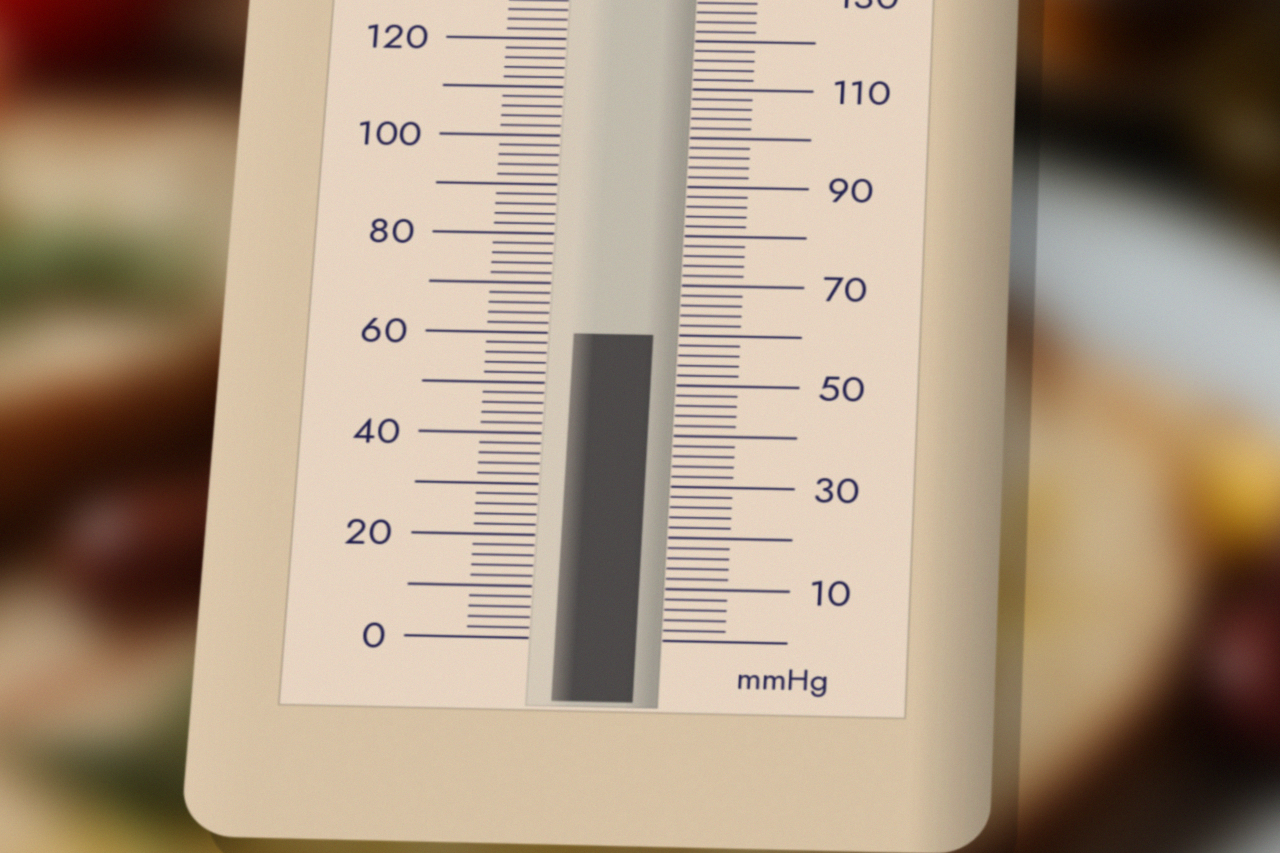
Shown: 60 (mmHg)
